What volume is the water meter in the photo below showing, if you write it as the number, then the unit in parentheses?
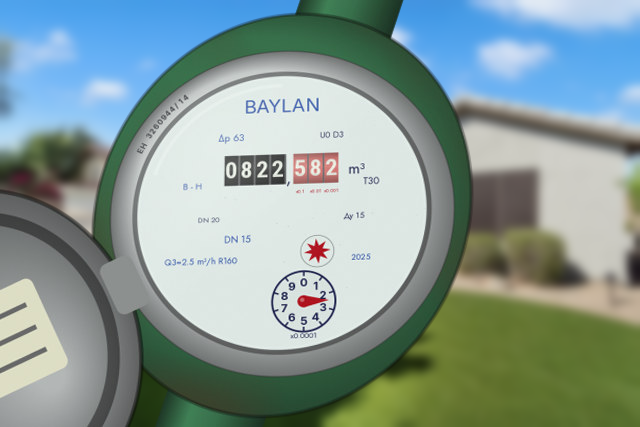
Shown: 822.5822 (m³)
